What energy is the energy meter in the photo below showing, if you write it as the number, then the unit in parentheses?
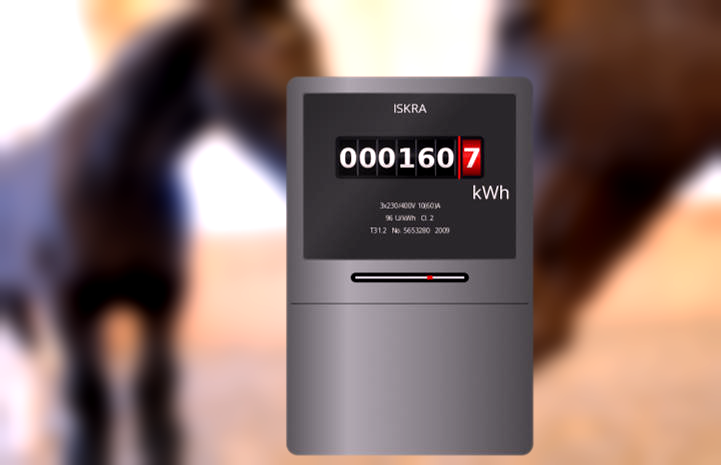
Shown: 160.7 (kWh)
